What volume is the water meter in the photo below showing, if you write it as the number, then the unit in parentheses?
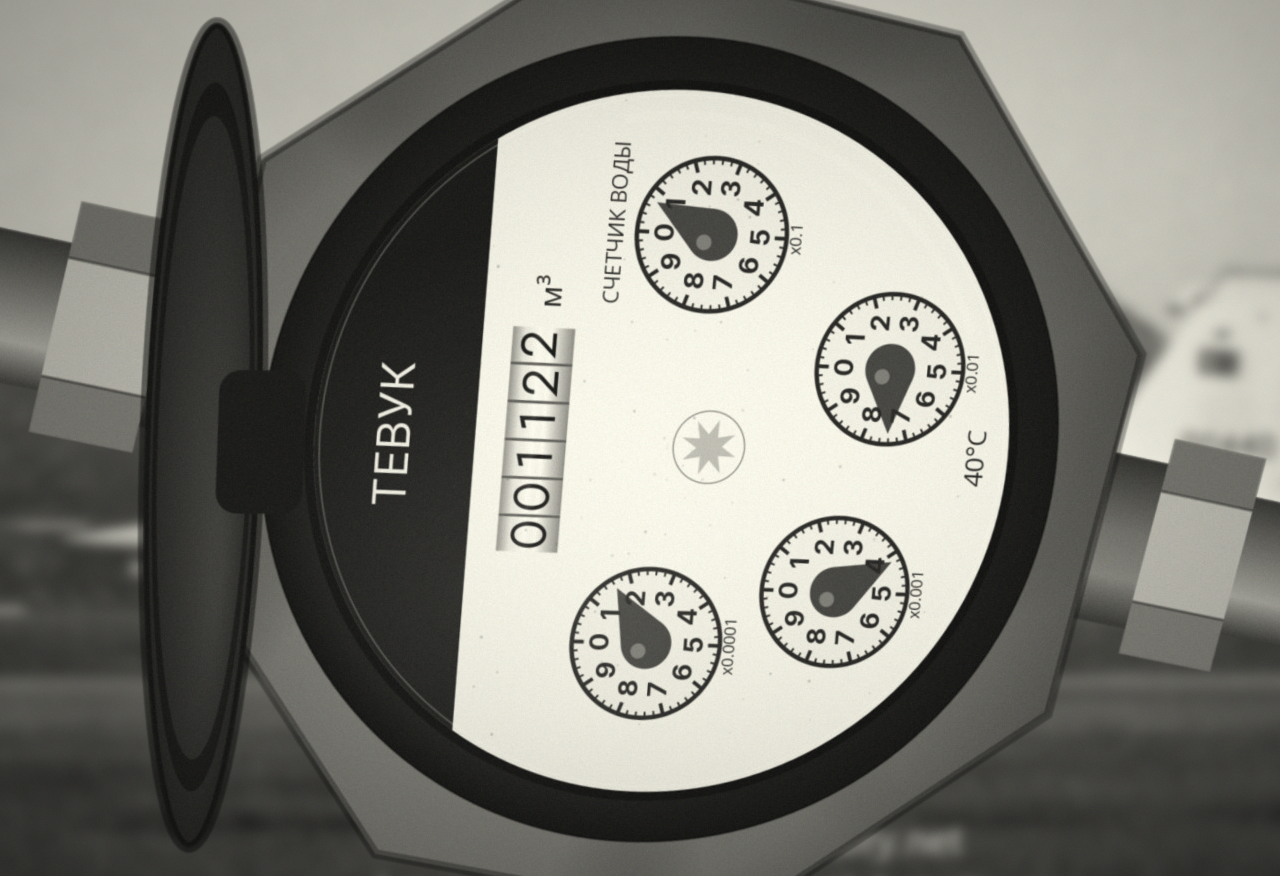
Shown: 1122.0741 (m³)
